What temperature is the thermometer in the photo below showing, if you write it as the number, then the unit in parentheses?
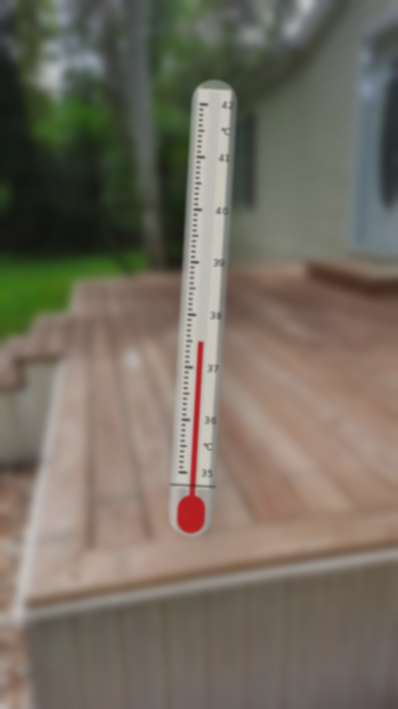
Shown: 37.5 (°C)
